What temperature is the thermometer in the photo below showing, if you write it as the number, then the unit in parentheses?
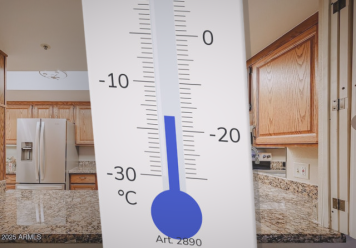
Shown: -17 (°C)
